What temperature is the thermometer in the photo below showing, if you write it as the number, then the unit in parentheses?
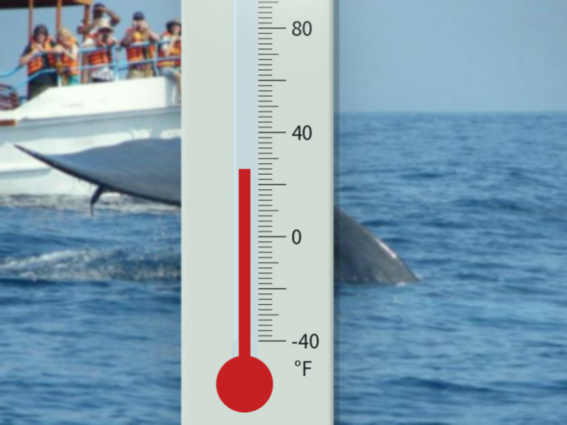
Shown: 26 (°F)
